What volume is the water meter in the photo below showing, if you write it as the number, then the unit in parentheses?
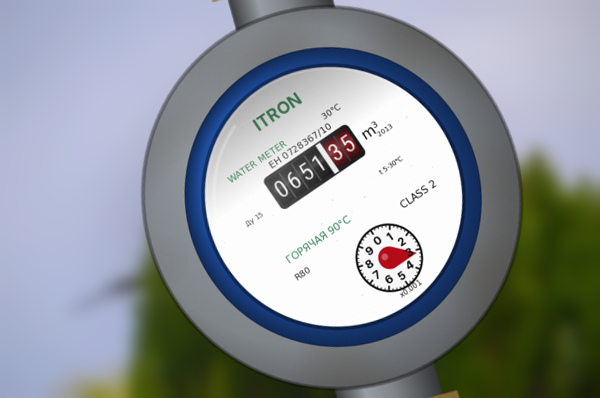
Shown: 651.353 (m³)
